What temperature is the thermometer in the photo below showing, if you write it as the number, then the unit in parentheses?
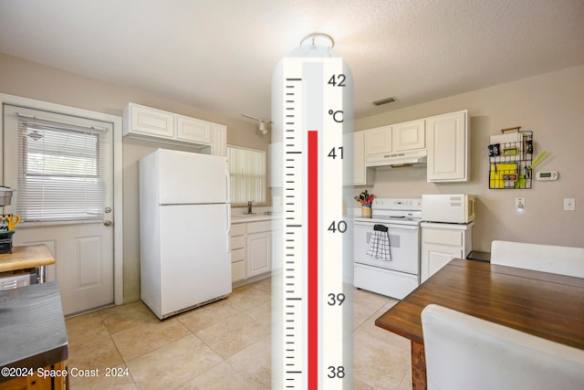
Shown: 41.3 (°C)
